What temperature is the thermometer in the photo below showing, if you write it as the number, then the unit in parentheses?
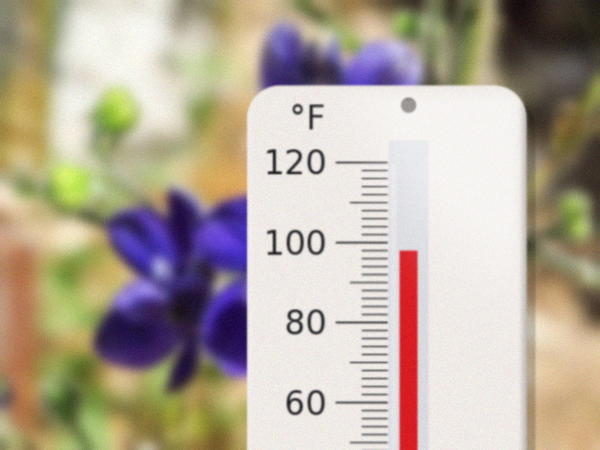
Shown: 98 (°F)
